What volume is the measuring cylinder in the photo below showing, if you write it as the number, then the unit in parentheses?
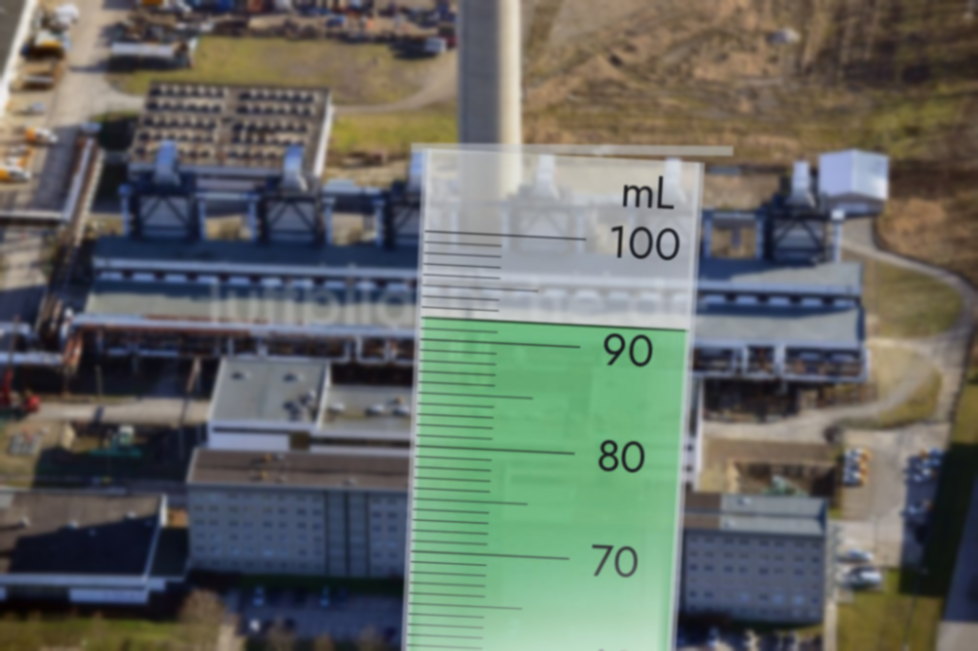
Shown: 92 (mL)
